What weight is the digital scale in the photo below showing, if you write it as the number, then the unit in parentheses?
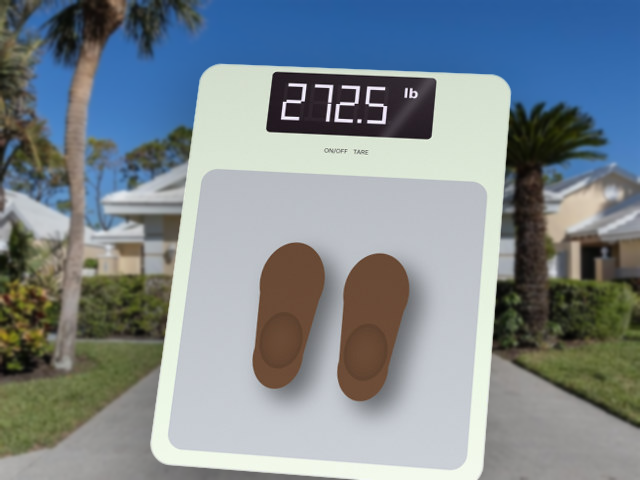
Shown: 272.5 (lb)
